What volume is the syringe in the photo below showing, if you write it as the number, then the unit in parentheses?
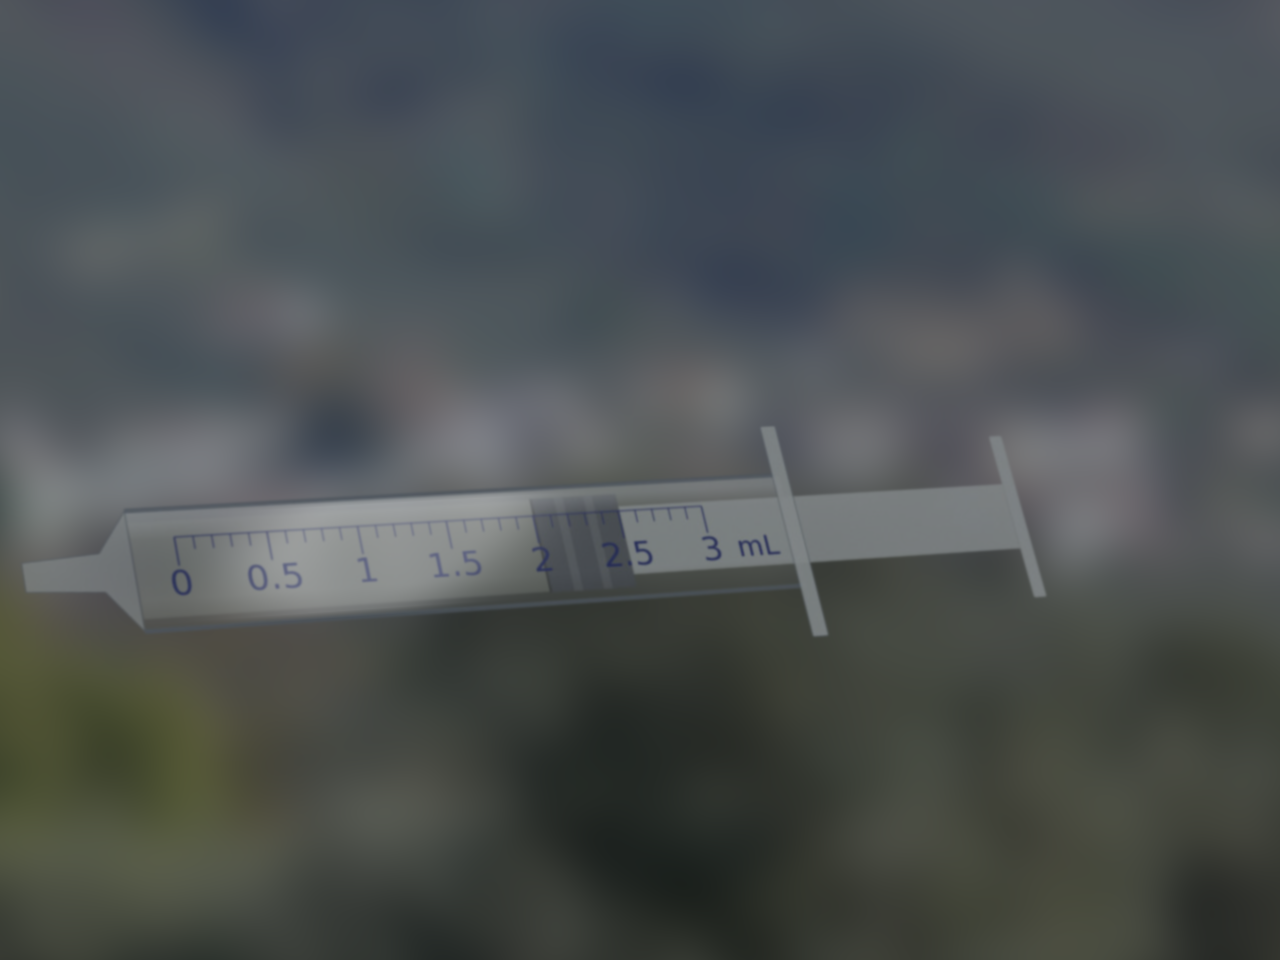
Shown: 2 (mL)
